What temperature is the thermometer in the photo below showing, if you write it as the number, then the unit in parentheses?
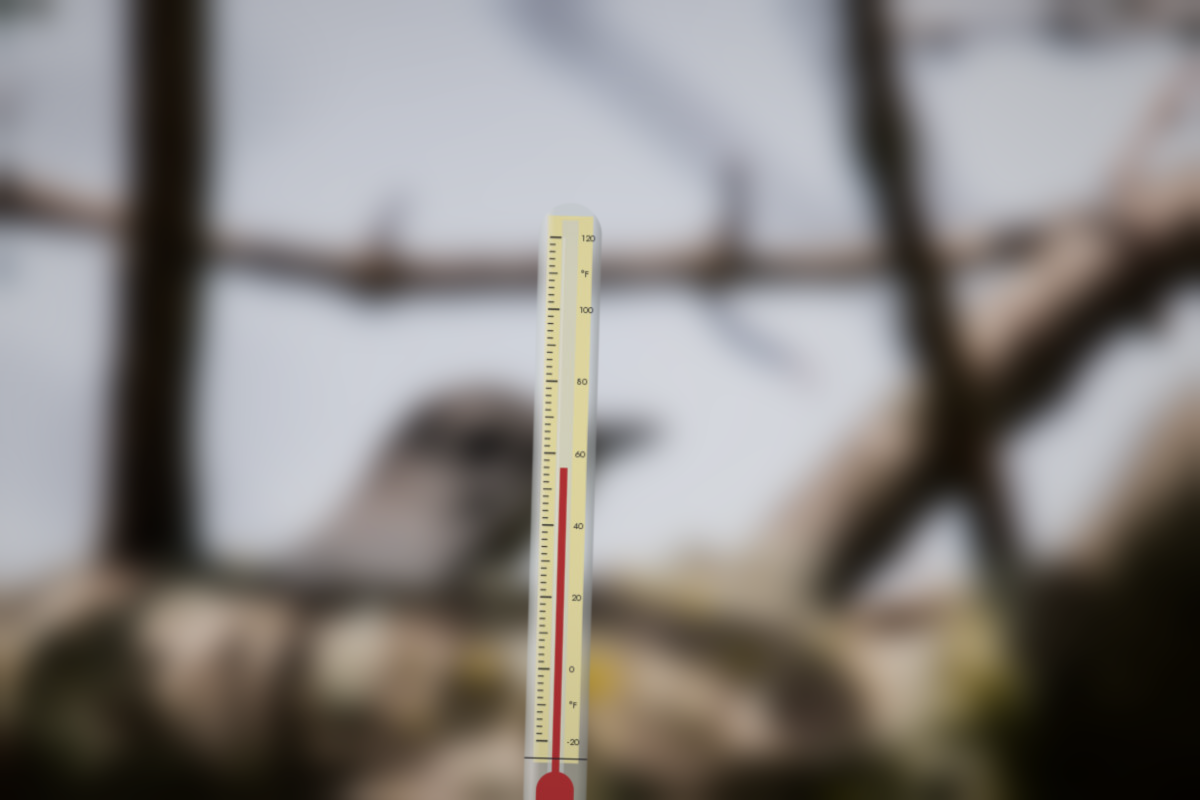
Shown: 56 (°F)
